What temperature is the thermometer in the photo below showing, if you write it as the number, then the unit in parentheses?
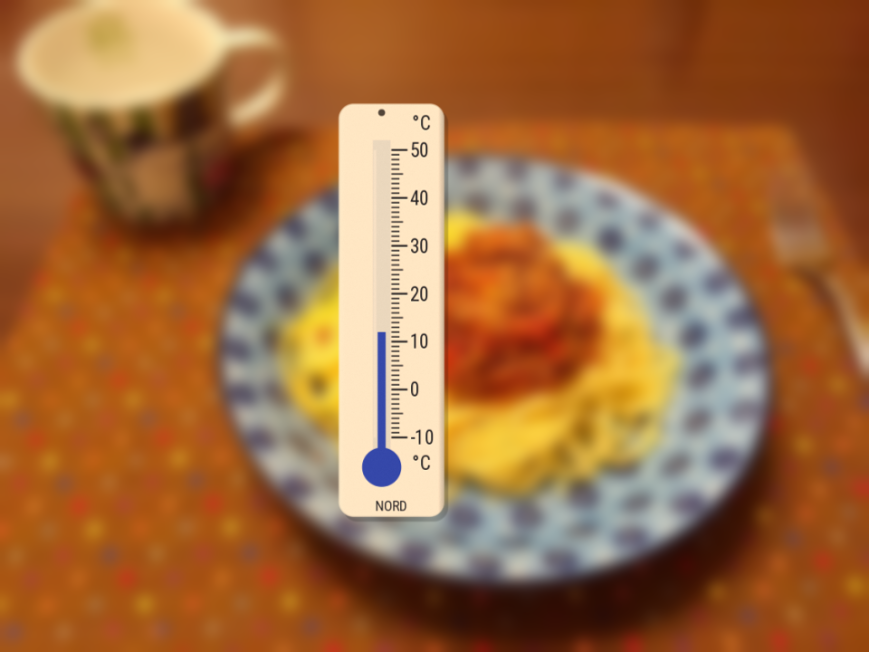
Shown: 12 (°C)
